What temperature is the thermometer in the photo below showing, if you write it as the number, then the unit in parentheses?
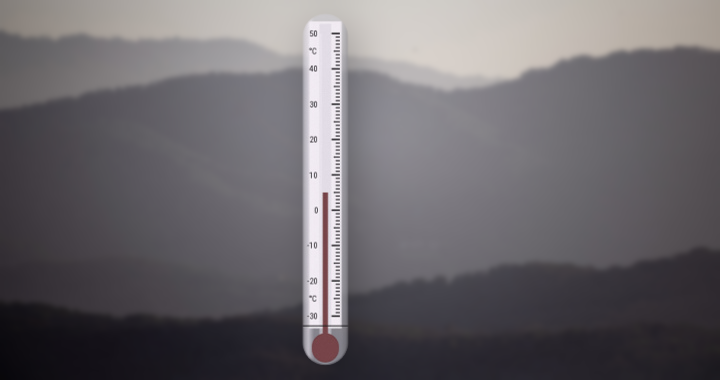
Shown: 5 (°C)
